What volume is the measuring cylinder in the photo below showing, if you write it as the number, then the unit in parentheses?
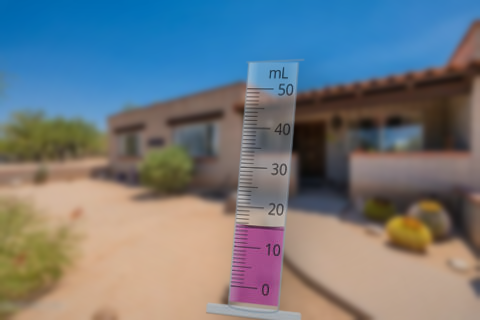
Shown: 15 (mL)
